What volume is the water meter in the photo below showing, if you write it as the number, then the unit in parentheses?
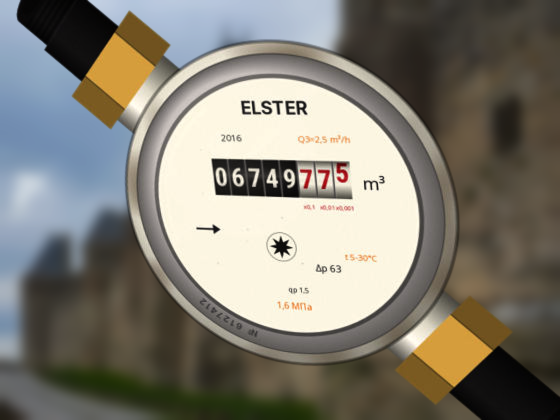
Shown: 6749.775 (m³)
